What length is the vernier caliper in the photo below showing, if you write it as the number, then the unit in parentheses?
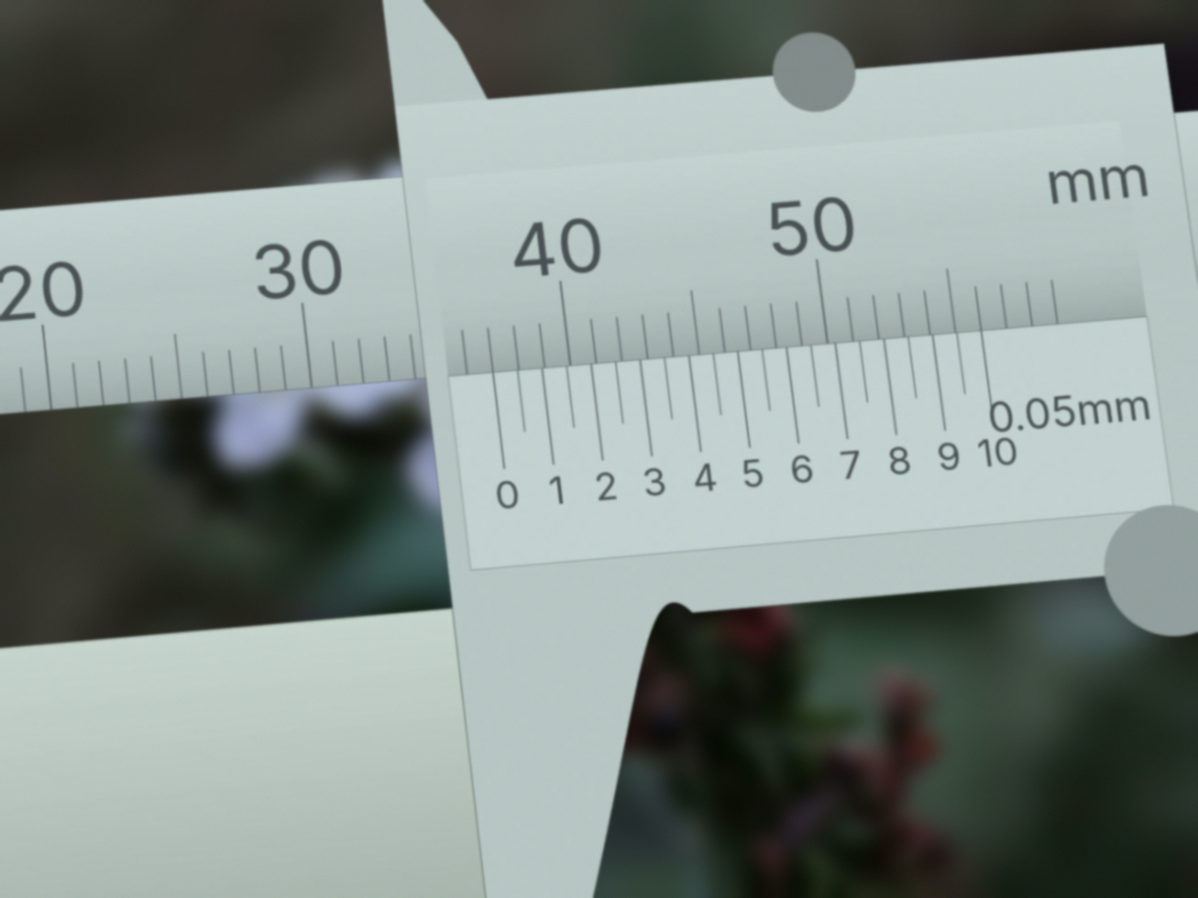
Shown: 37.0 (mm)
